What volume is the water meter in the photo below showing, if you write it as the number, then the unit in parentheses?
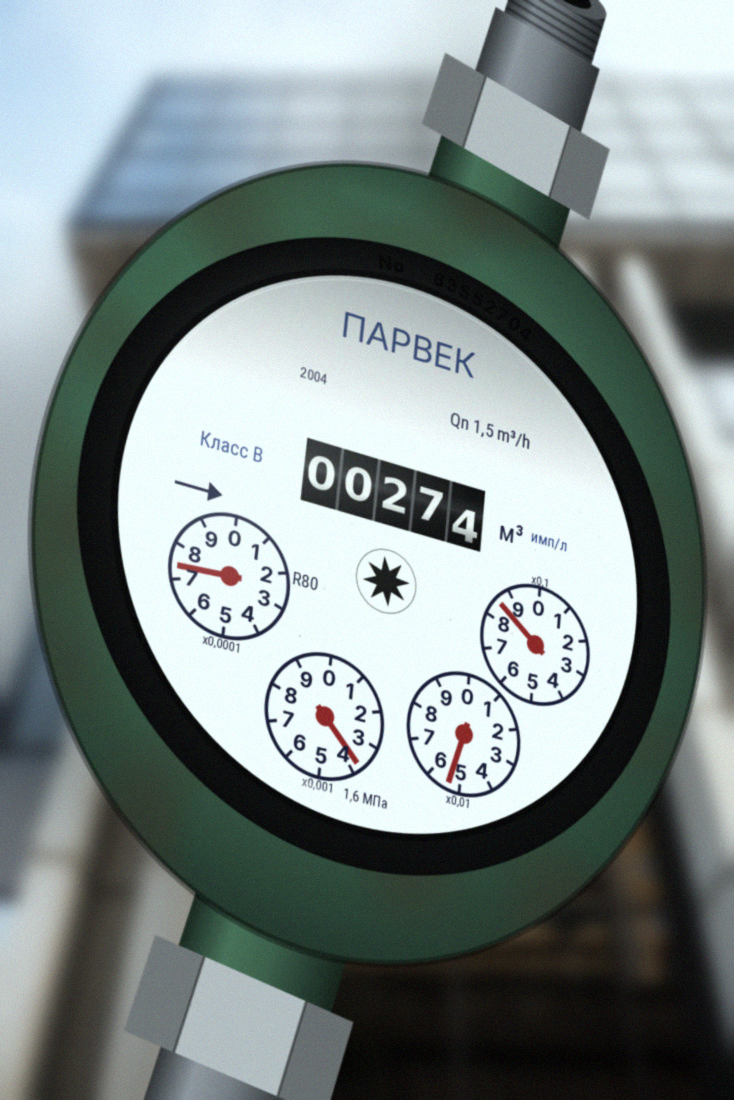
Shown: 273.8537 (m³)
